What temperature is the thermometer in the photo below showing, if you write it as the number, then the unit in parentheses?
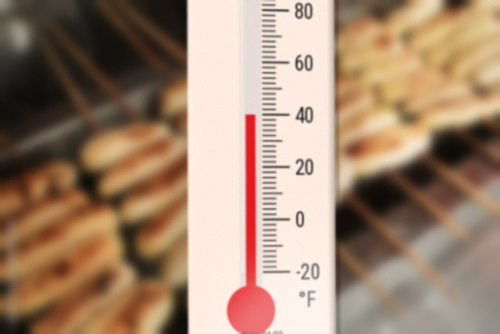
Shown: 40 (°F)
